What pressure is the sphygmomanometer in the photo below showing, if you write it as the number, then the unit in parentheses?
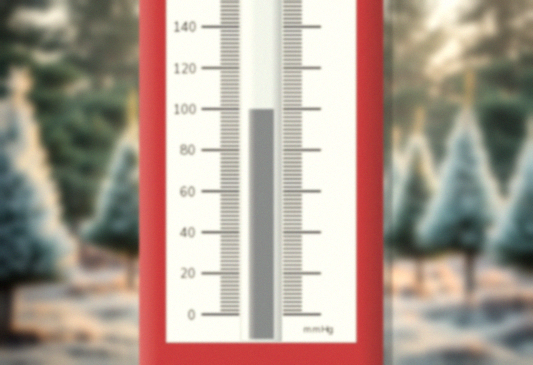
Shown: 100 (mmHg)
